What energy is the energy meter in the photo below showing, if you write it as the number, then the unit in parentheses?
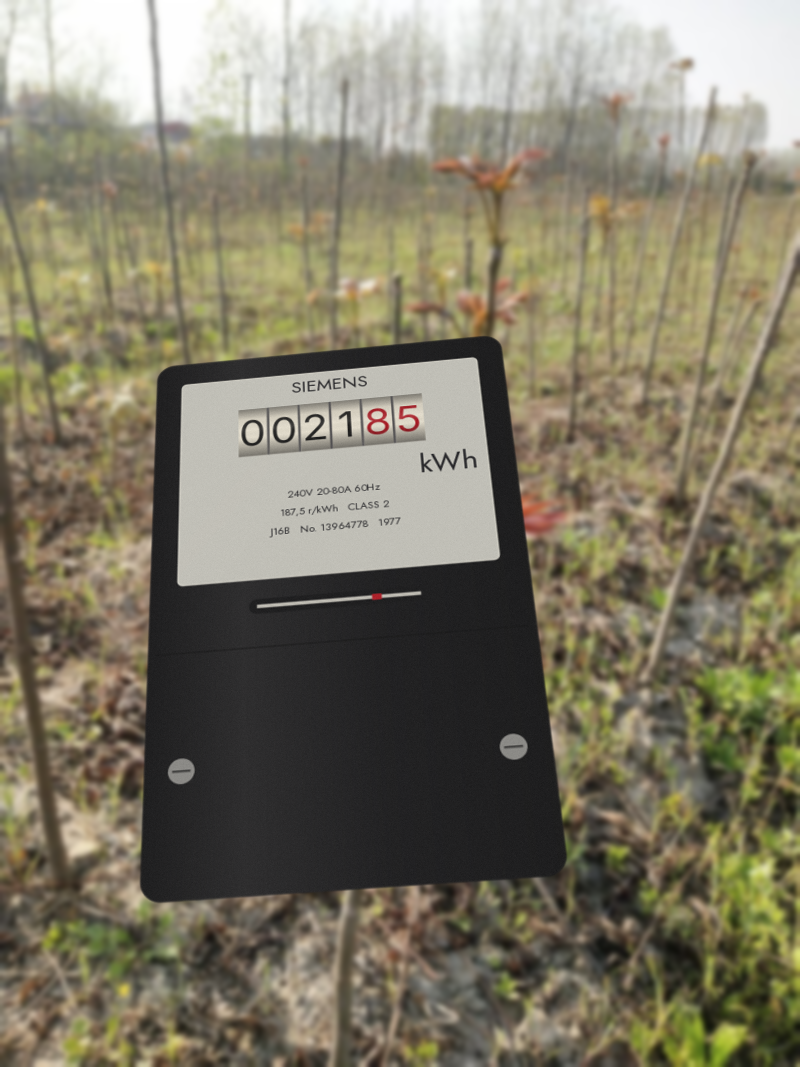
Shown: 21.85 (kWh)
